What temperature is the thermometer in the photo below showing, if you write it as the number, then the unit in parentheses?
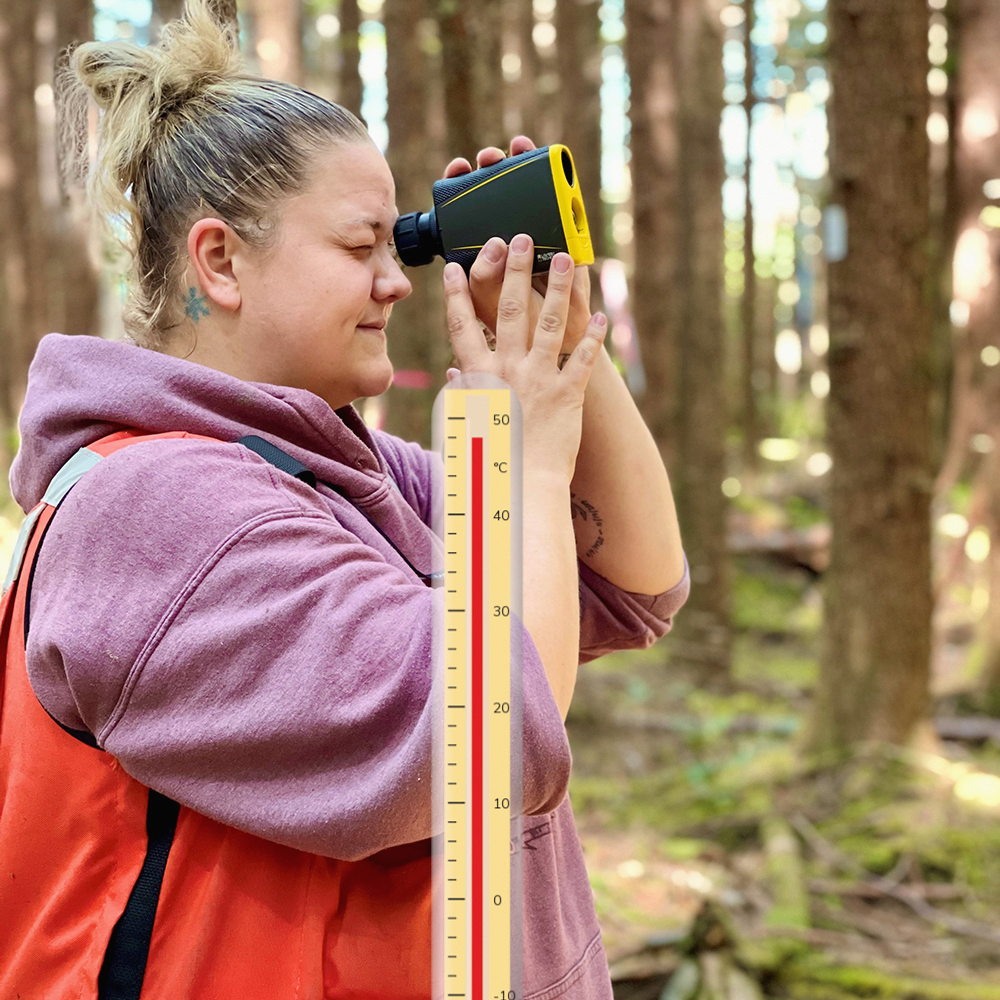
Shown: 48 (°C)
